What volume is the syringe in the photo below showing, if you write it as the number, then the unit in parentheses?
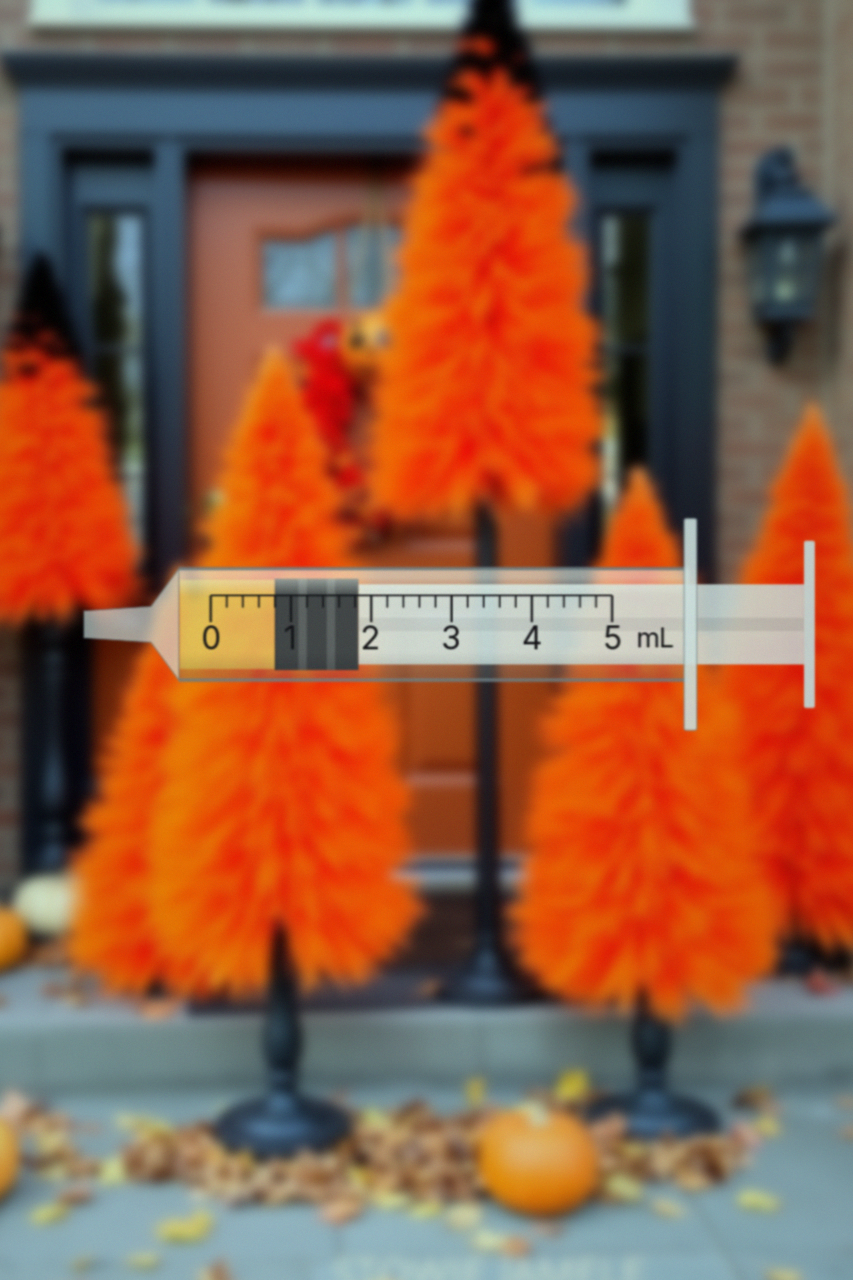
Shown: 0.8 (mL)
